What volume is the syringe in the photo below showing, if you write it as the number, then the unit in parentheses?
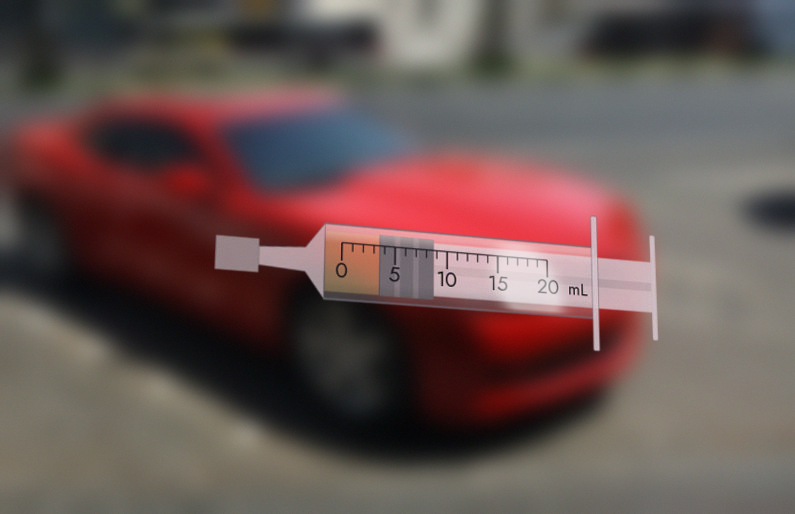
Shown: 3.5 (mL)
